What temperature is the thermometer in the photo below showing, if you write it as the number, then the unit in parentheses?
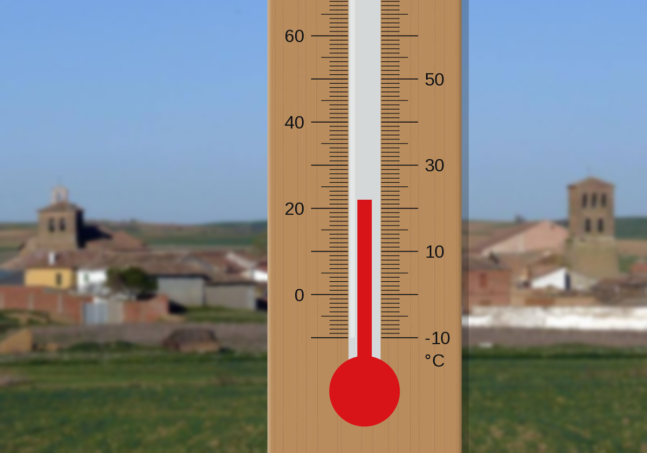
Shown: 22 (°C)
